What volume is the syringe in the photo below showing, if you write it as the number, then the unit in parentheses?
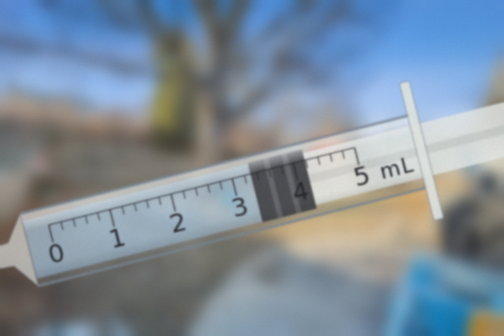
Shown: 3.3 (mL)
